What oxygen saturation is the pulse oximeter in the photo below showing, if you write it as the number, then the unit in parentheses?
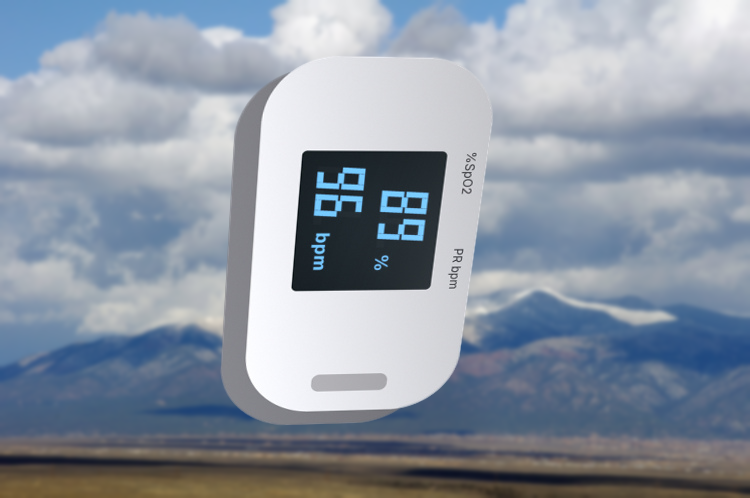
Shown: 89 (%)
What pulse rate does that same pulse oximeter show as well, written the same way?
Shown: 96 (bpm)
